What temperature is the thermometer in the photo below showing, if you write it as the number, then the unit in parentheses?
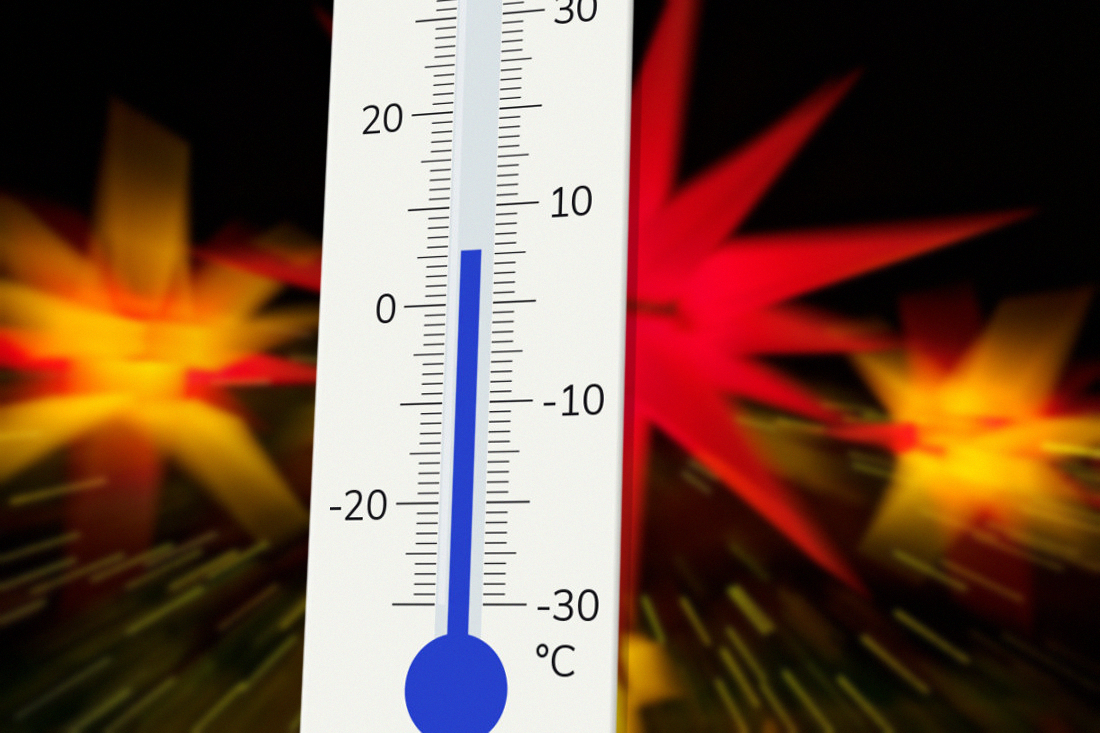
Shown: 5.5 (°C)
